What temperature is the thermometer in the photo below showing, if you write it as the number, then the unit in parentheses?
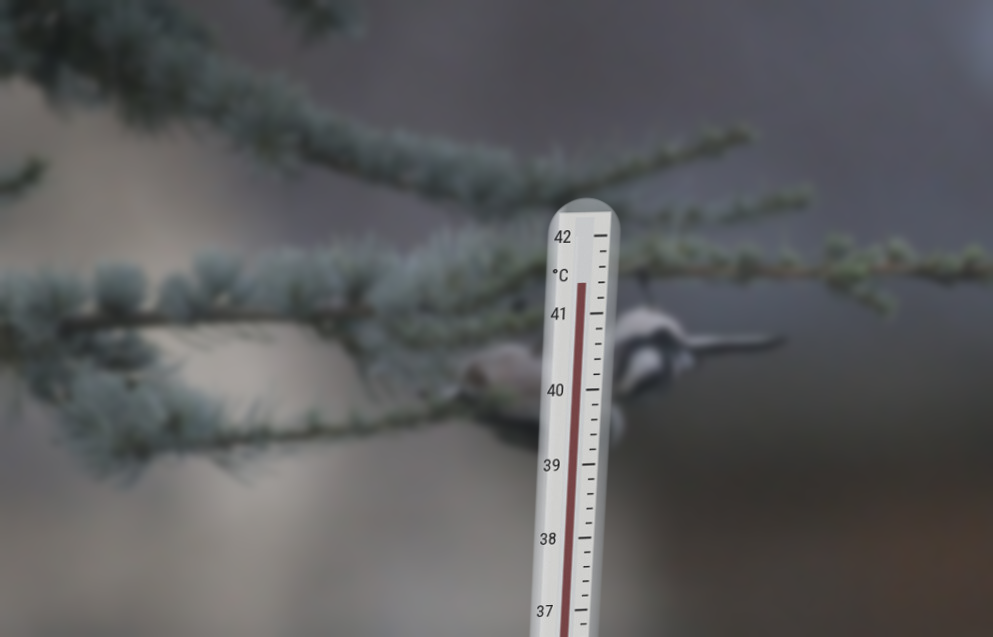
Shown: 41.4 (°C)
